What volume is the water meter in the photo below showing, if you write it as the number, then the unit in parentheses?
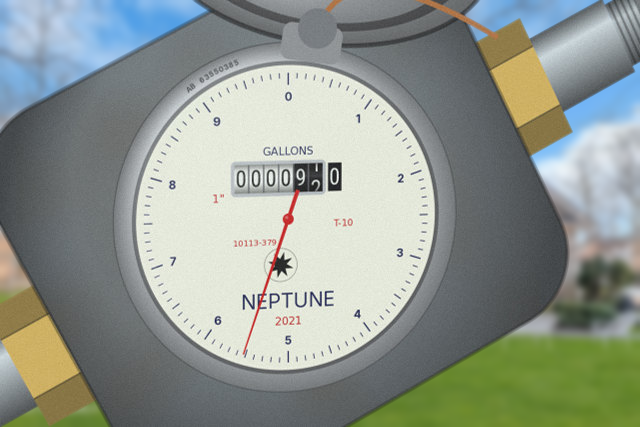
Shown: 915.5 (gal)
